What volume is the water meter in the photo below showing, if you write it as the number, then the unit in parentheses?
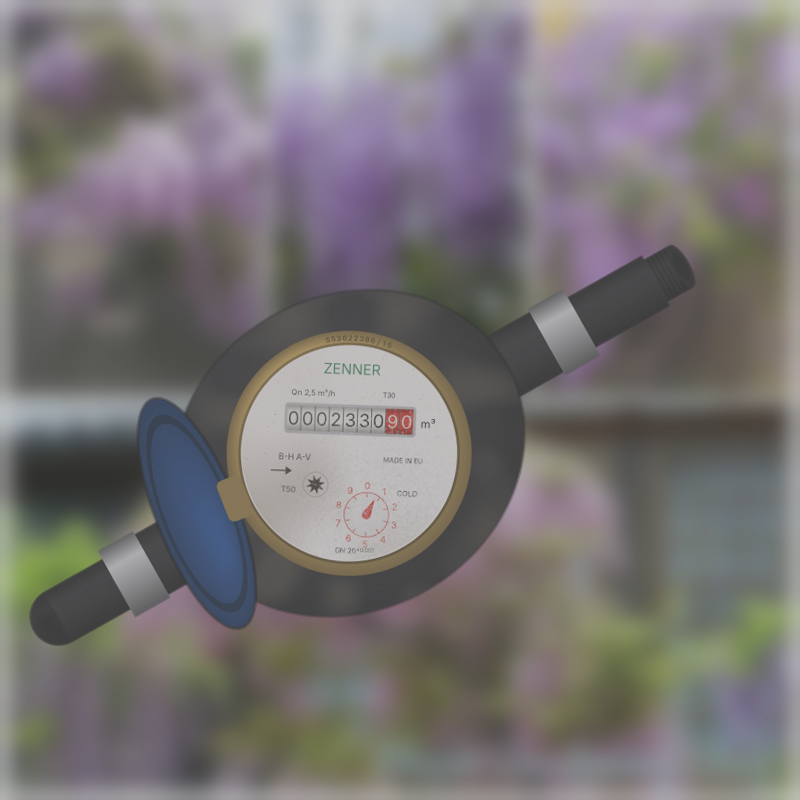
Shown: 2330.900 (m³)
